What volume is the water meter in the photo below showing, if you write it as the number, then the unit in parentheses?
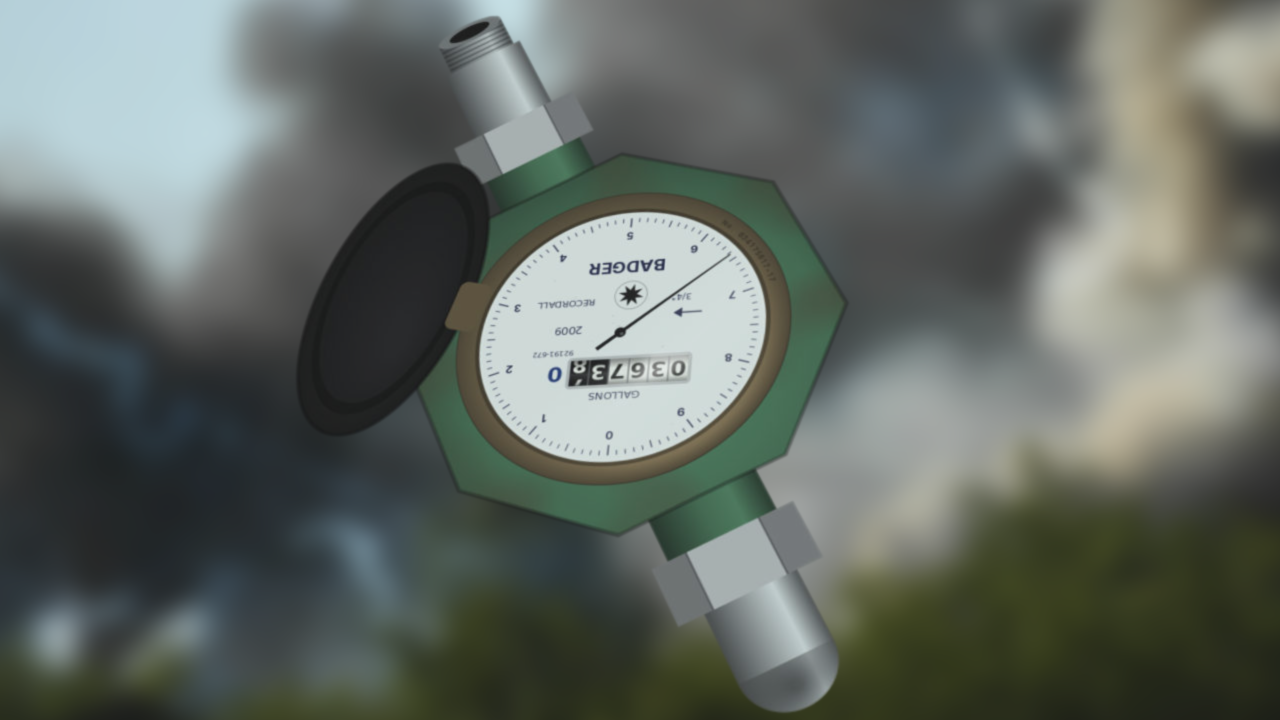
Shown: 367376.4 (gal)
